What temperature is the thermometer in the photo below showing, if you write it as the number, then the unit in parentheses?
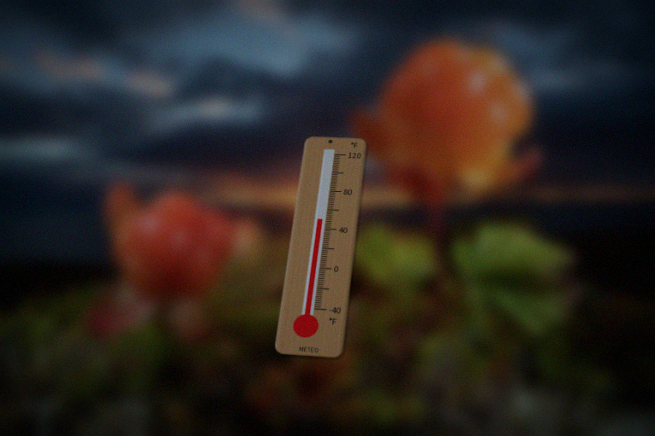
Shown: 50 (°F)
